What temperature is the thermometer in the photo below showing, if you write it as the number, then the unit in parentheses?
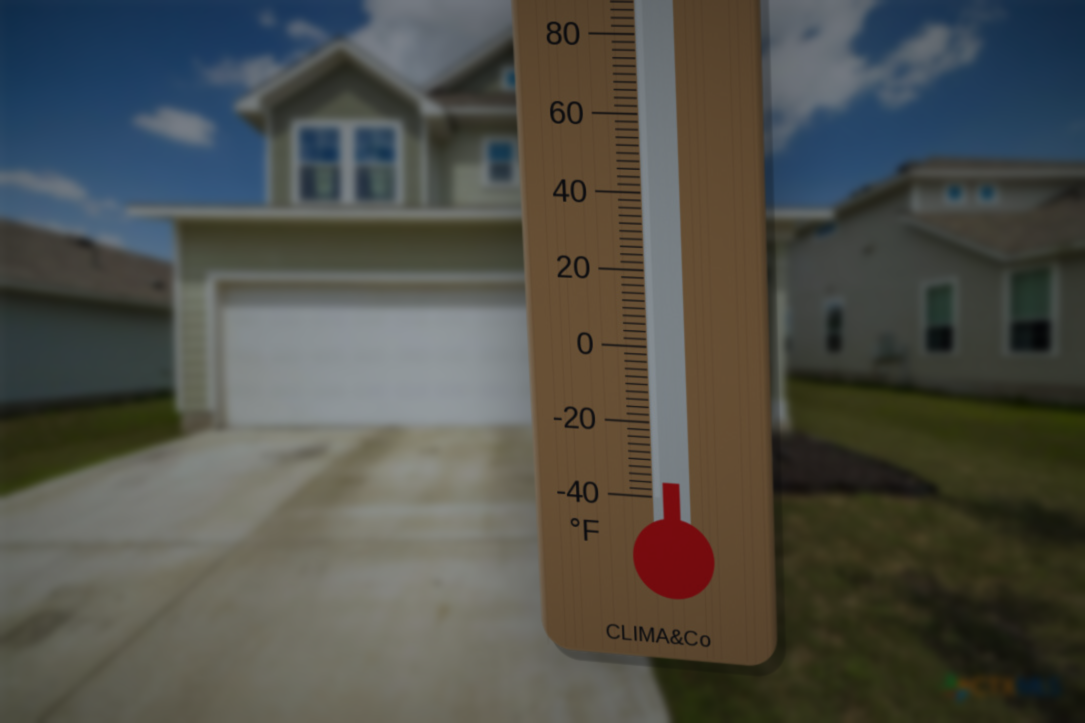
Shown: -36 (°F)
